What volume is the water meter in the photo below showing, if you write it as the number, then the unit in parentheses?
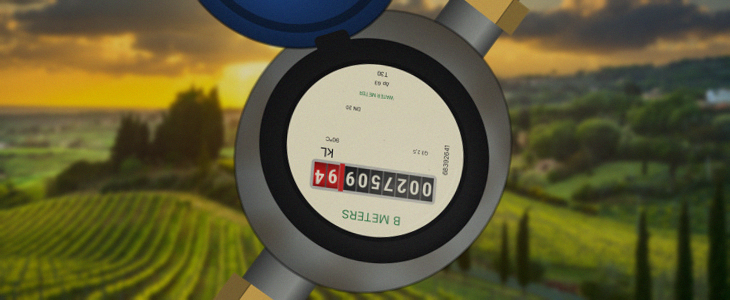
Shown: 27509.94 (kL)
